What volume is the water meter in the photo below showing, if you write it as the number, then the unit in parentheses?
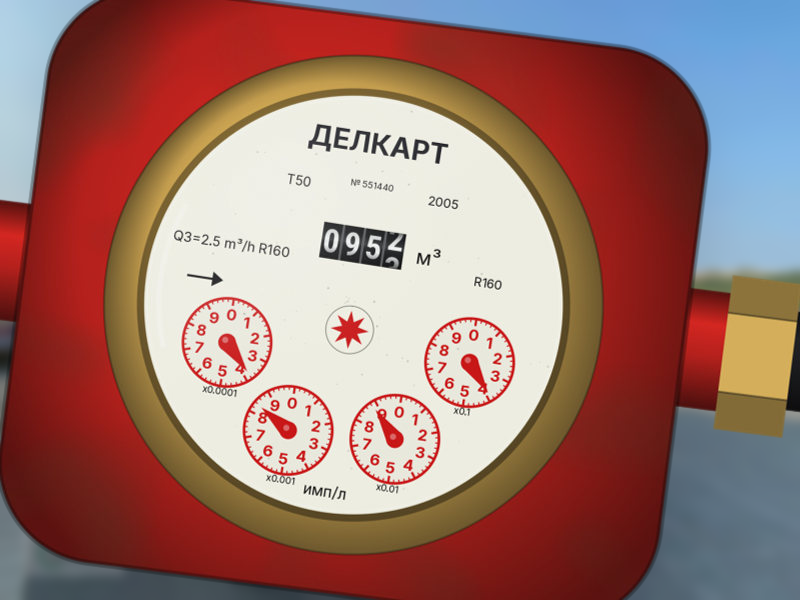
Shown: 952.3883 (m³)
